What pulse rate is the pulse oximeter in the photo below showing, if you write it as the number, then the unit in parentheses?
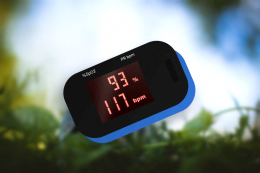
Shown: 117 (bpm)
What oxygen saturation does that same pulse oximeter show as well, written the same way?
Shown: 93 (%)
